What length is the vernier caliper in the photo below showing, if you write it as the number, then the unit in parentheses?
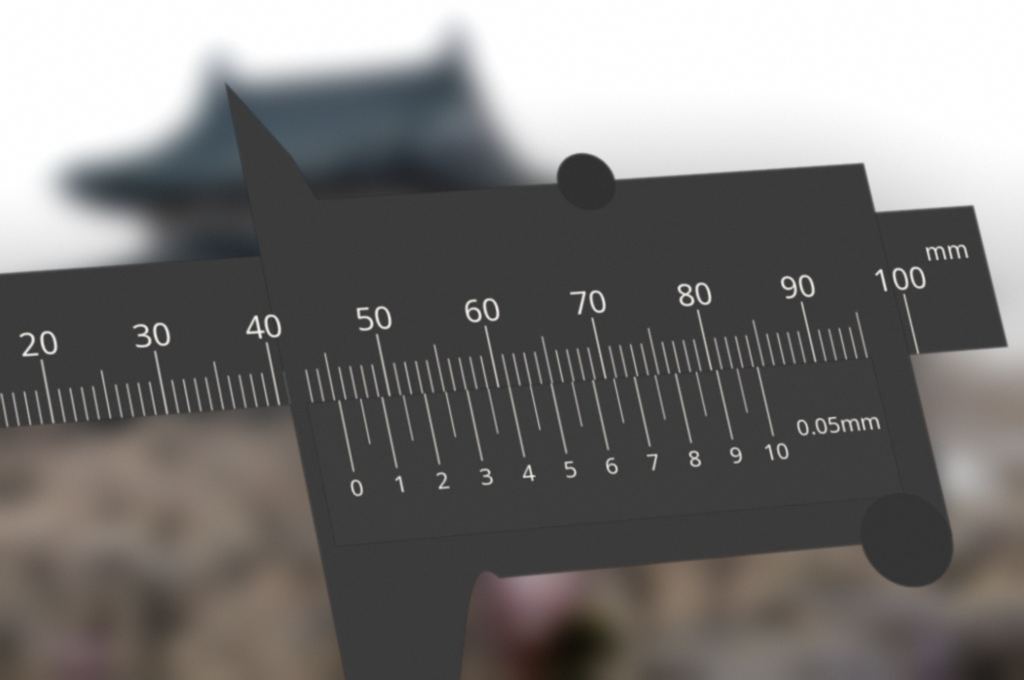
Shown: 45.4 (mm)
